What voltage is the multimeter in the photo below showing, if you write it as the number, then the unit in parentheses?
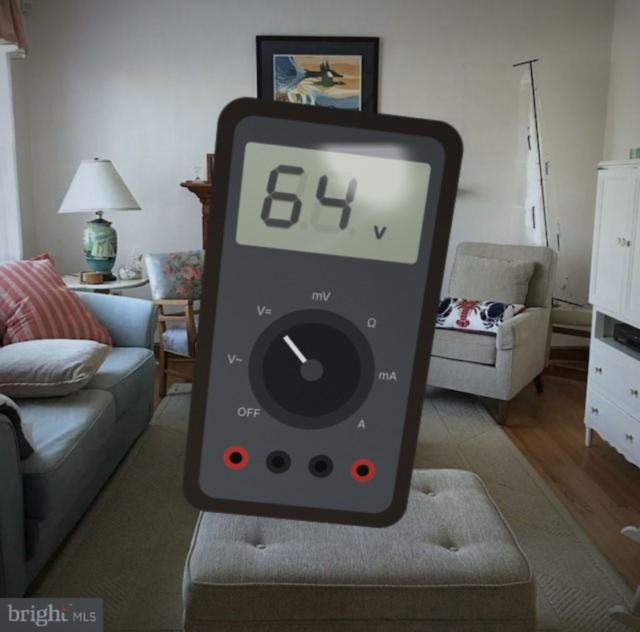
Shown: 64 (V)
